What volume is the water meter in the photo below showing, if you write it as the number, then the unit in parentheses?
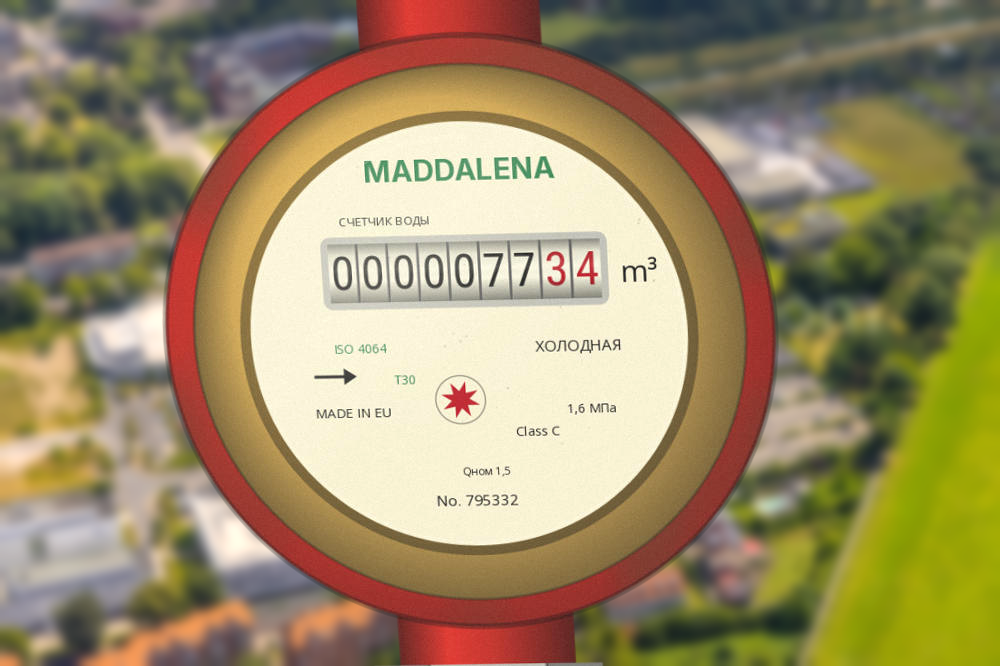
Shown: 77.34 (m³)
